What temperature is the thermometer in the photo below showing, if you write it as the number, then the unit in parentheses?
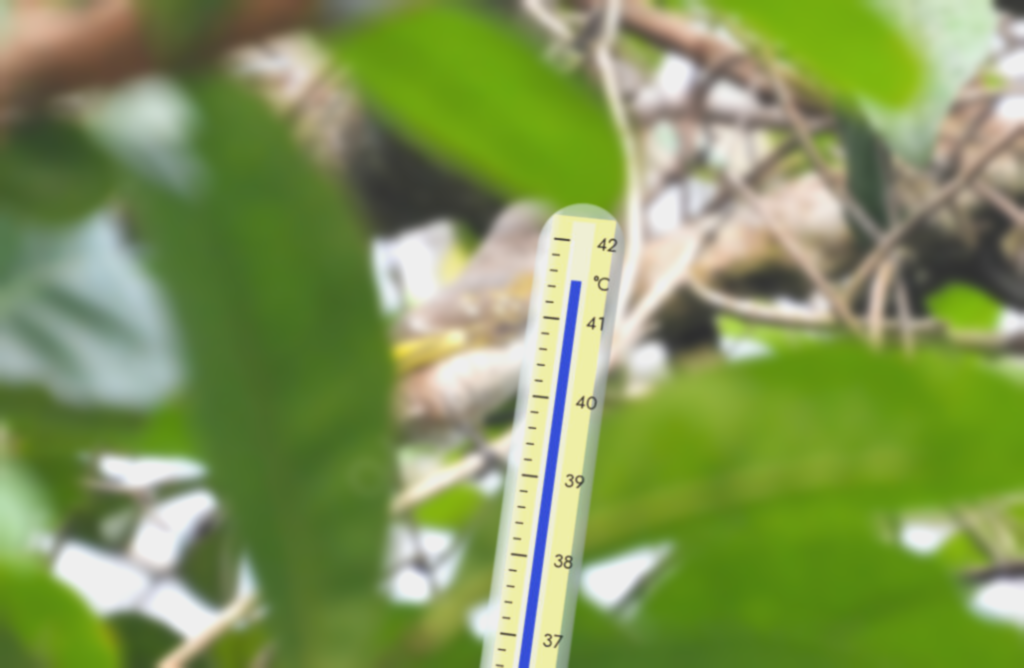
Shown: 41.5 (°C)
